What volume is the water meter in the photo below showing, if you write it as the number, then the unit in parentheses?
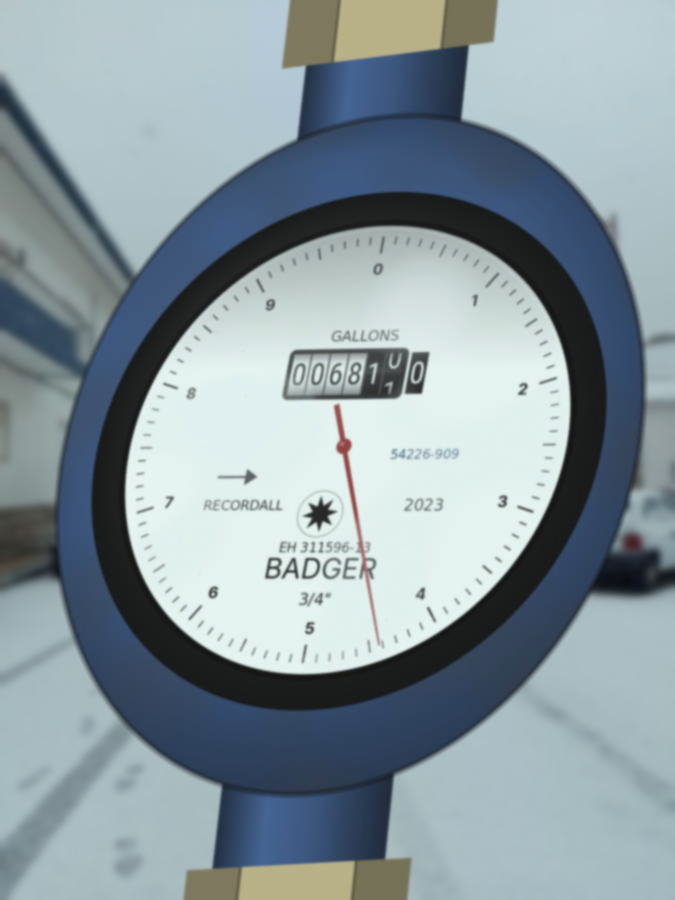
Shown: 68104.4 (gal)
